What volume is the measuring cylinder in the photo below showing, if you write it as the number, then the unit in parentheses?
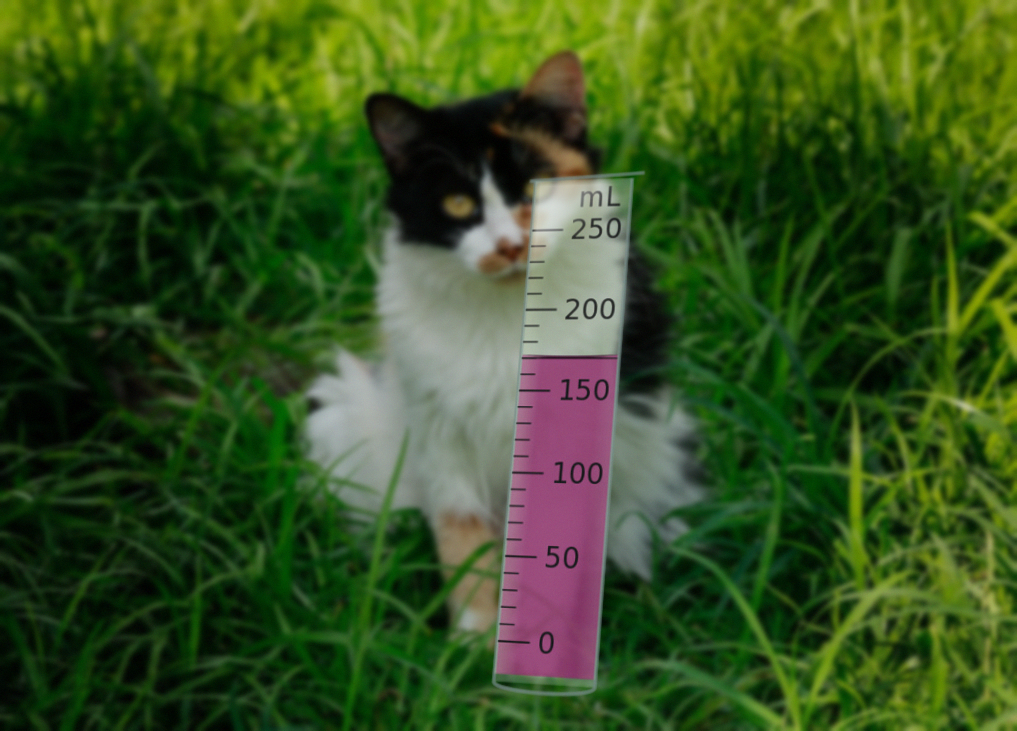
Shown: 170 (mL)
